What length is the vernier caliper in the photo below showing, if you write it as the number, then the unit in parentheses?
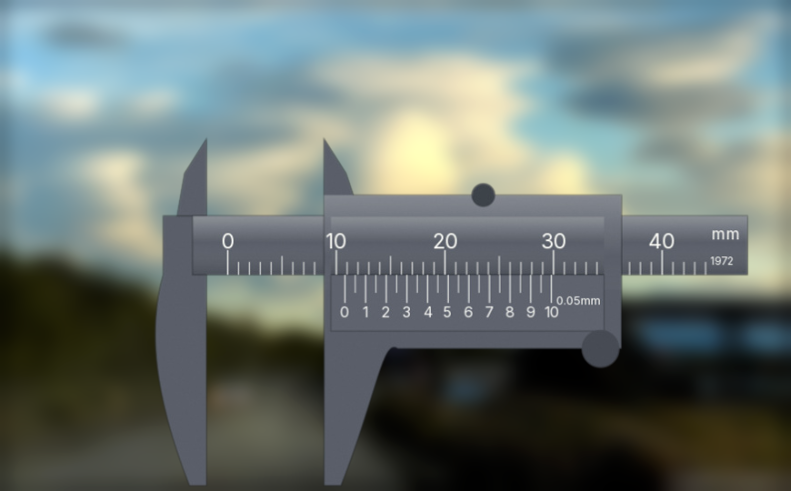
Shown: 10.8 (mm)
